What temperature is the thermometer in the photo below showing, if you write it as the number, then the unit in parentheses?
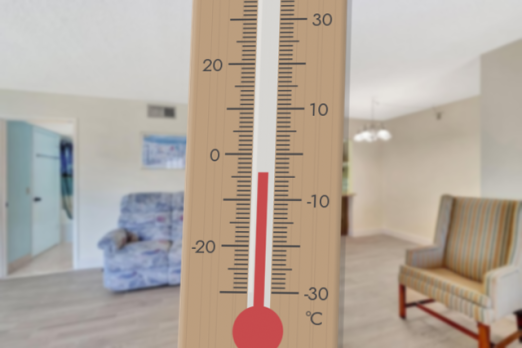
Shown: -4 (°C)
